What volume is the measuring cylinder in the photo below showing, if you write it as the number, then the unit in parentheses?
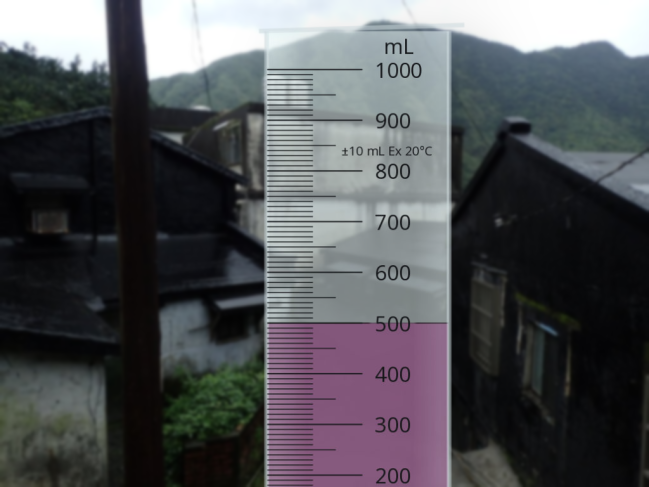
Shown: 500 (mL)
